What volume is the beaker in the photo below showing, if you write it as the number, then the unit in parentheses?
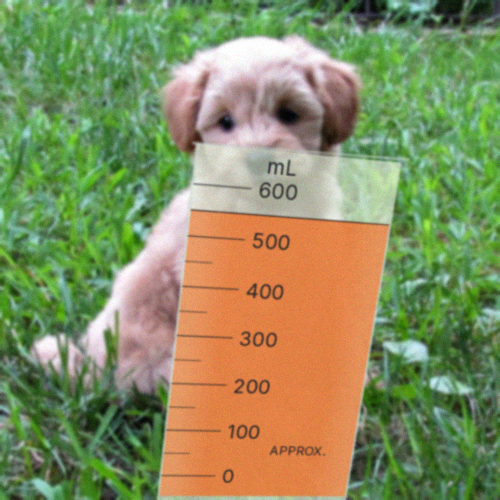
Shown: 550 (mL)
